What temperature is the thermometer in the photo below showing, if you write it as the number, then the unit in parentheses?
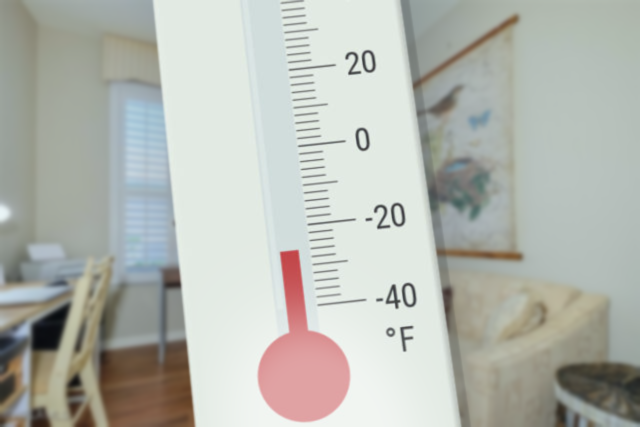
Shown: -26 (°F)
